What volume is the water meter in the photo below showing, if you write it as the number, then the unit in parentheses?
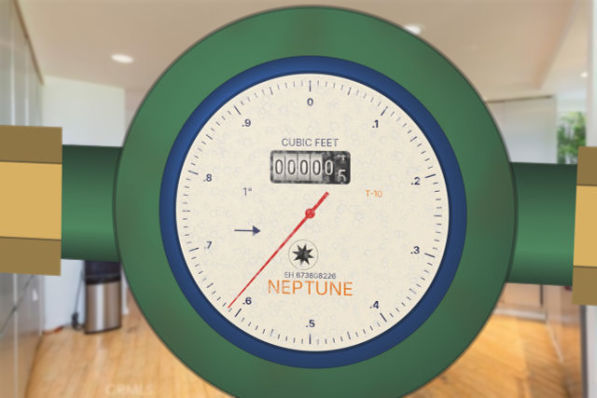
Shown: 4.61 (ft³)
